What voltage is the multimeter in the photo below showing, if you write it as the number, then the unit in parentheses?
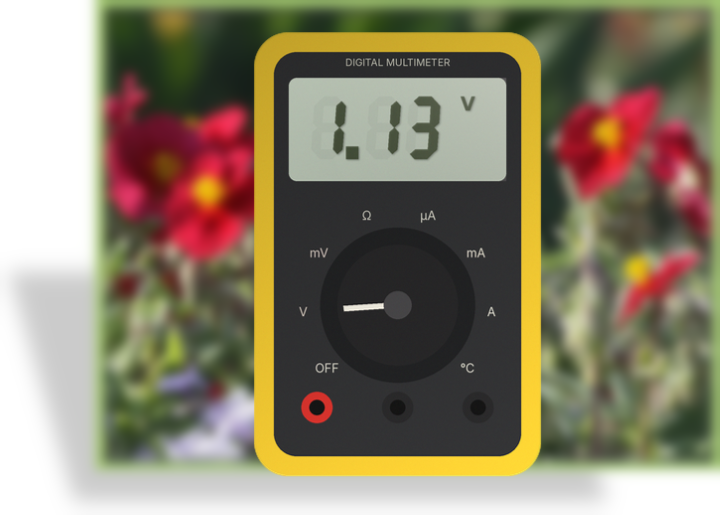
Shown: 1.13 (V)
